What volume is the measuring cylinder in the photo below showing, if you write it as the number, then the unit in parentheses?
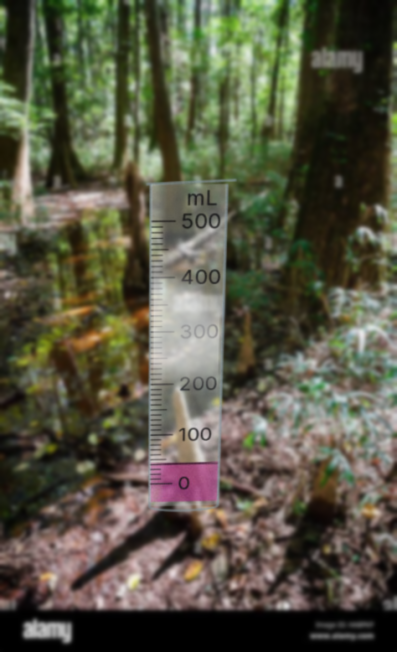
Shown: 40 (mL)
